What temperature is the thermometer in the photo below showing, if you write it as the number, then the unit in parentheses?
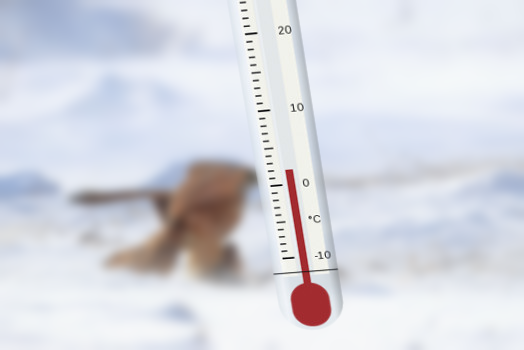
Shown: 2 (°C)
